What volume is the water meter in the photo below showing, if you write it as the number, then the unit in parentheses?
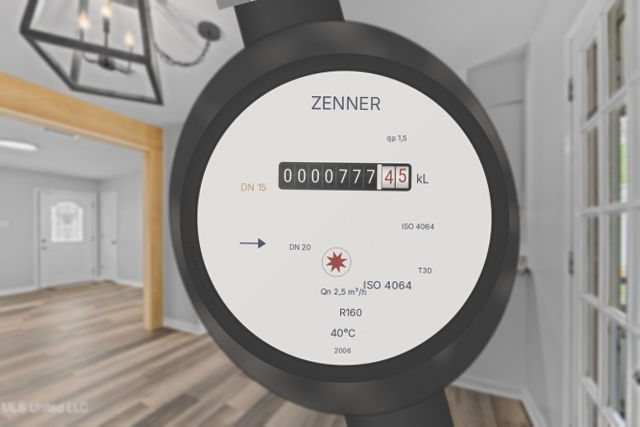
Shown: 777.45 (kL)
